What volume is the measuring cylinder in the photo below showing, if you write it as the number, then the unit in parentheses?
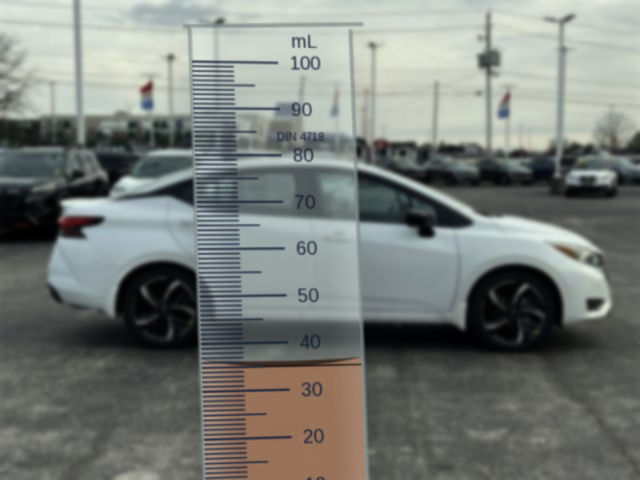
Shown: 35 (mL)
